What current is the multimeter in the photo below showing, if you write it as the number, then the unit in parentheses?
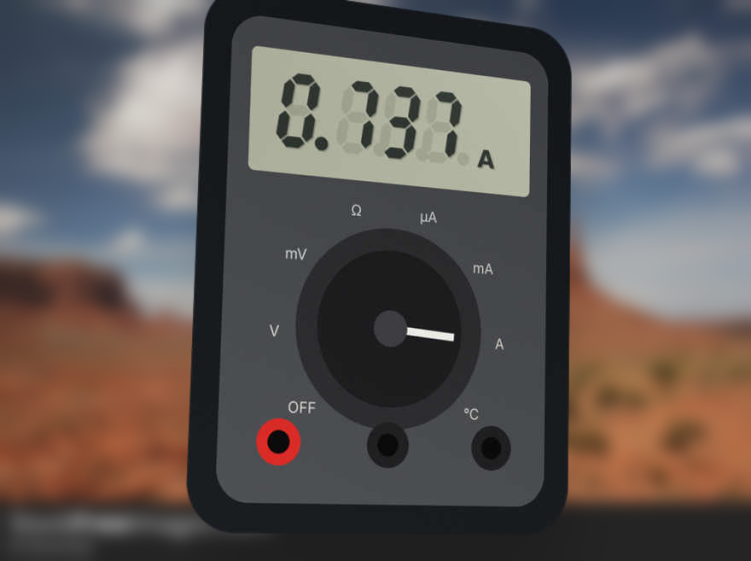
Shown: 0.737 (A)
